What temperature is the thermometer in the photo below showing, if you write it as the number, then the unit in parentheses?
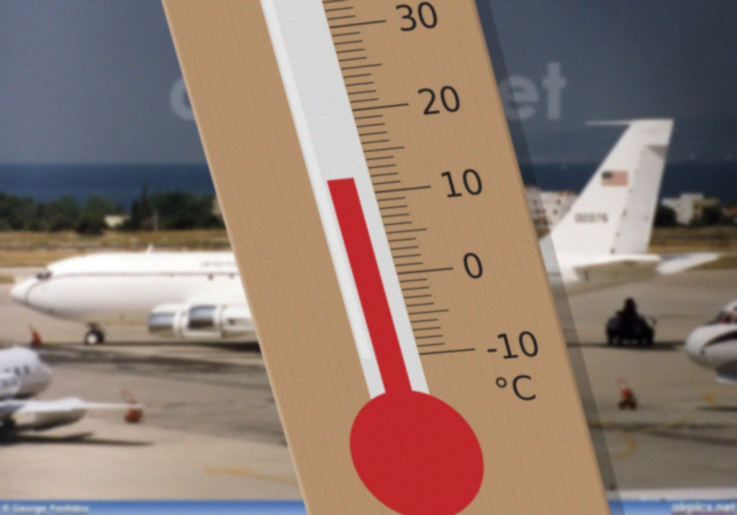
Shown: 12 (°C)
